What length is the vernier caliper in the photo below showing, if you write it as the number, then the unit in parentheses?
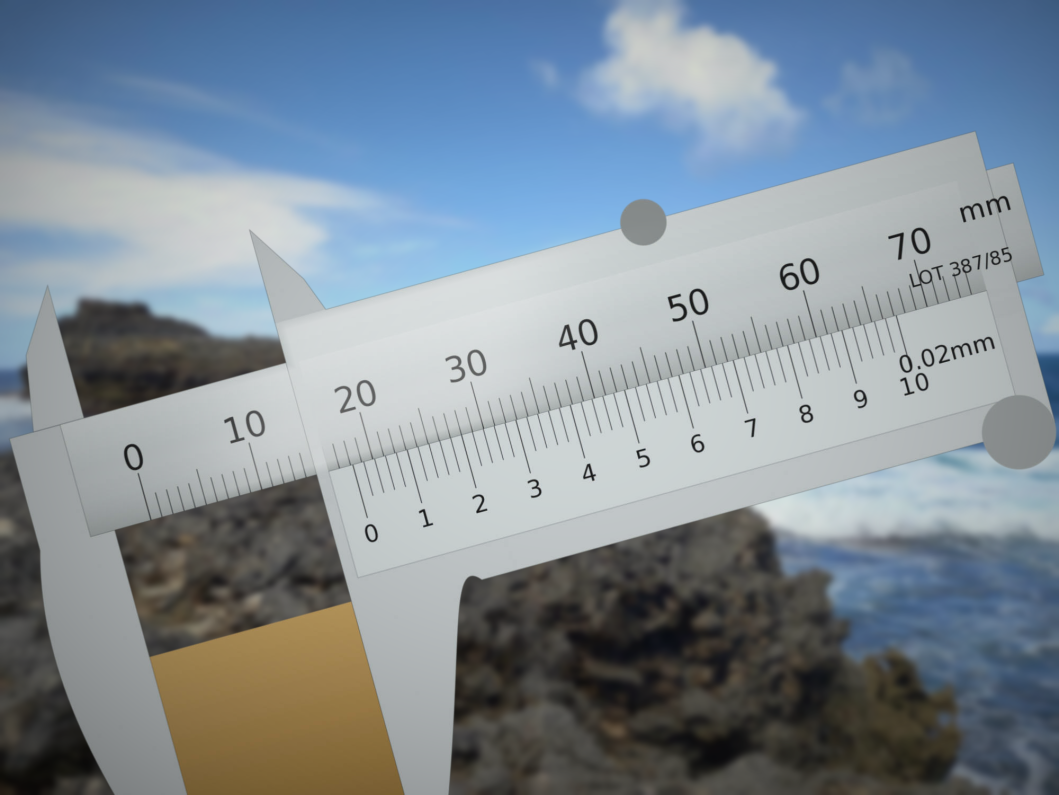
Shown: 18.2 (mm)
